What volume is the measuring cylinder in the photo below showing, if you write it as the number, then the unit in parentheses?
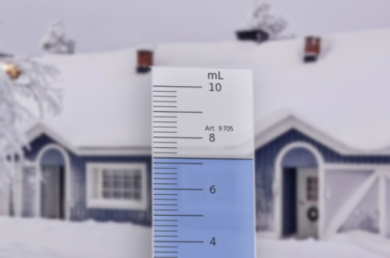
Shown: 7.2 (mL)
